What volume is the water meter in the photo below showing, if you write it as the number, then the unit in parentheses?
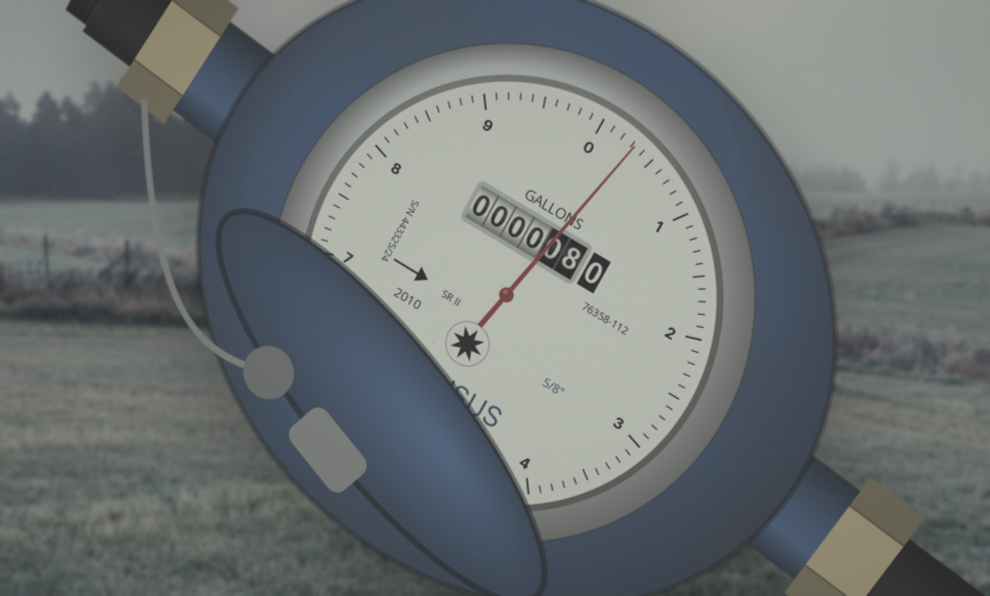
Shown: 80.3 (gal)
